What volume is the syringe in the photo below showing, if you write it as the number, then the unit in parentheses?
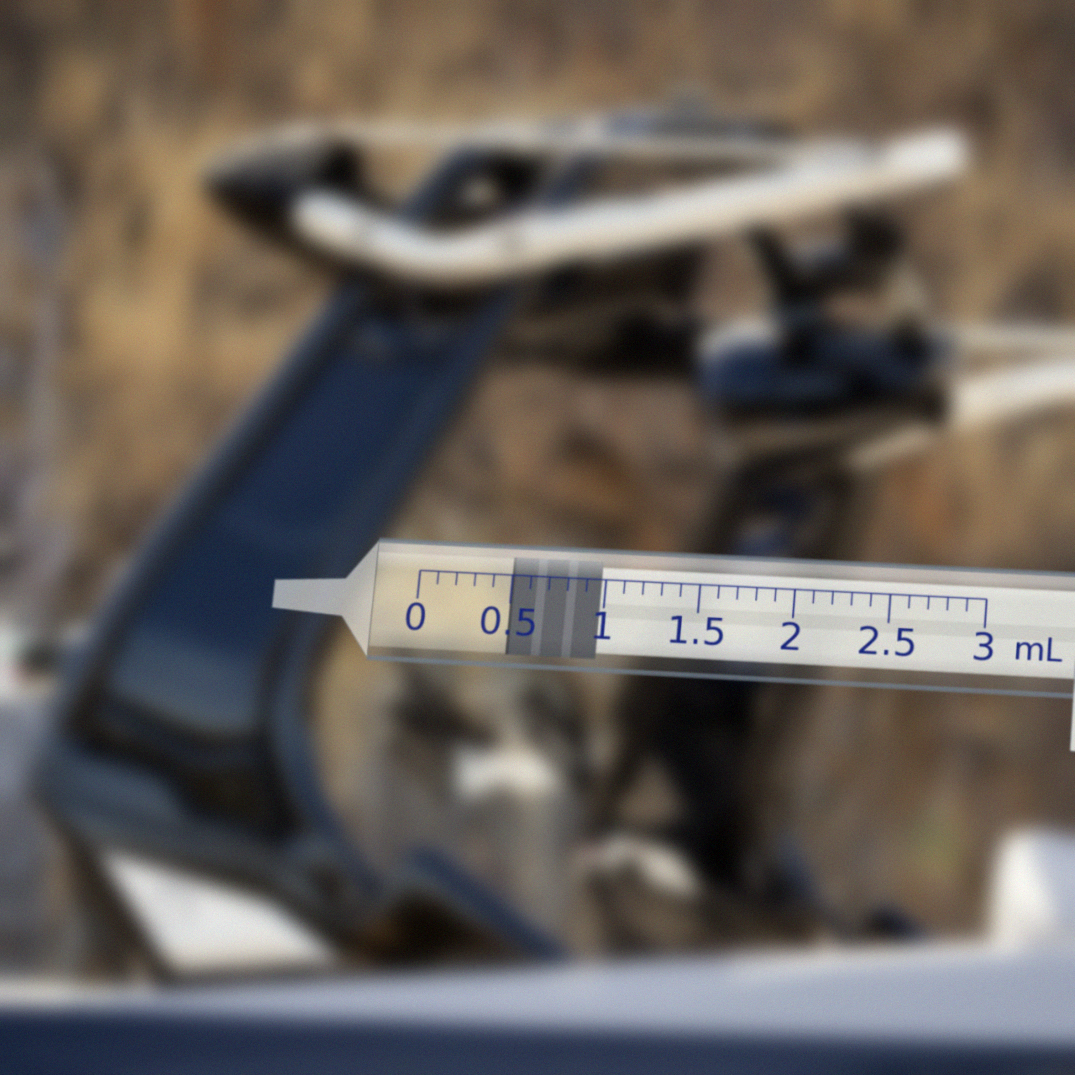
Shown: 0.5 (mL)
